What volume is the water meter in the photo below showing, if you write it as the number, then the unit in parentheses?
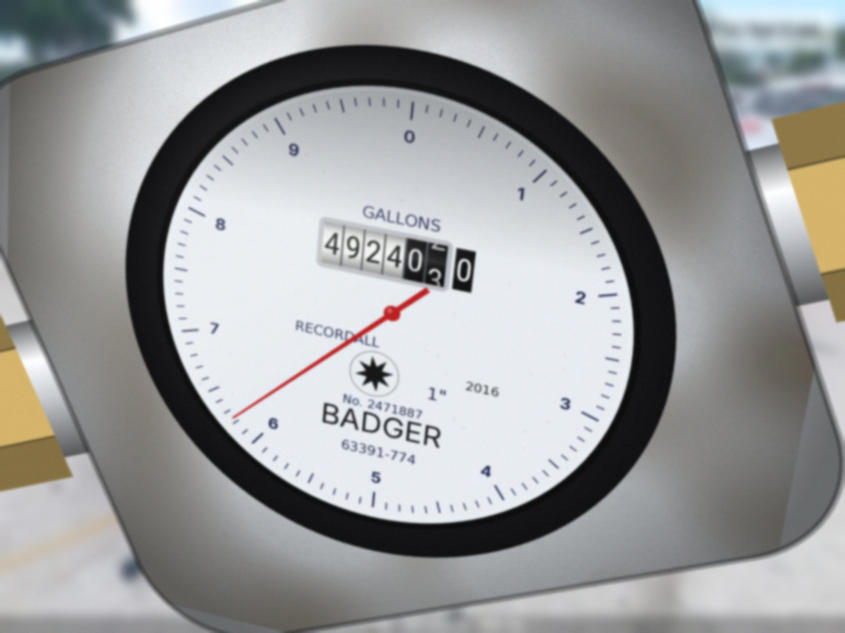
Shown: 4924026.2 (gal)
